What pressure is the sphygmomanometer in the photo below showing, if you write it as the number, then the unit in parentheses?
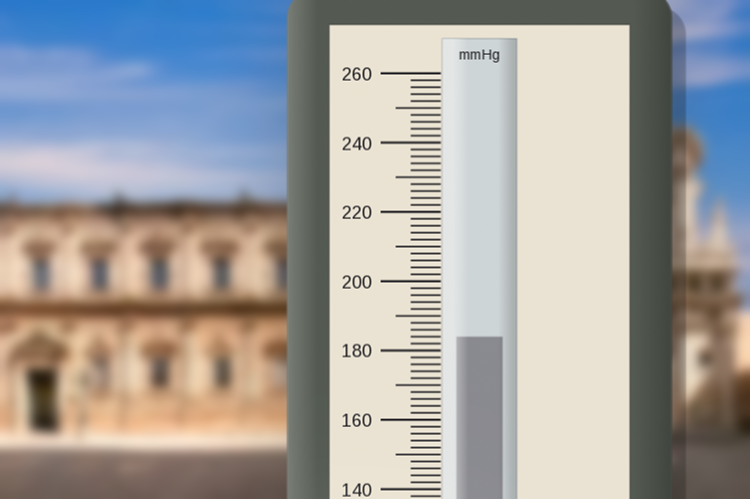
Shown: 184 (mmHg)
